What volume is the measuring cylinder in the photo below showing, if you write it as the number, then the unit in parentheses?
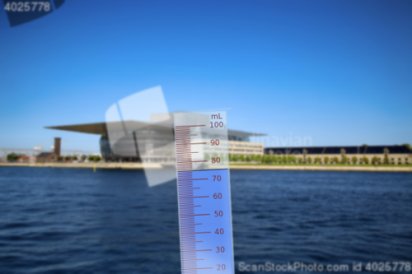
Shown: 75 (mL)
